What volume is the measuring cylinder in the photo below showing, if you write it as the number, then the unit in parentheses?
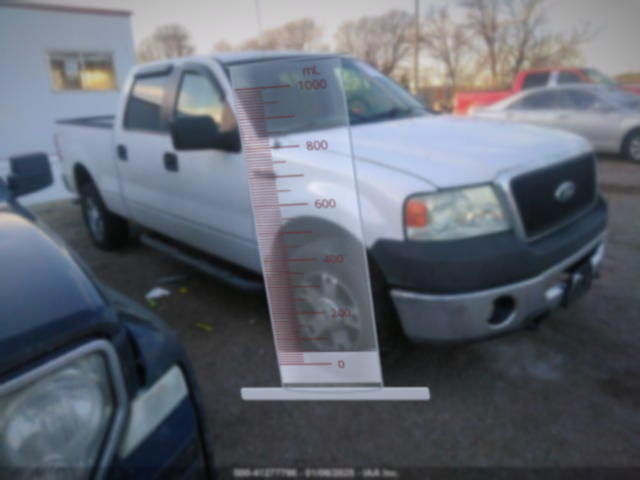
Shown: 50 (mL)
